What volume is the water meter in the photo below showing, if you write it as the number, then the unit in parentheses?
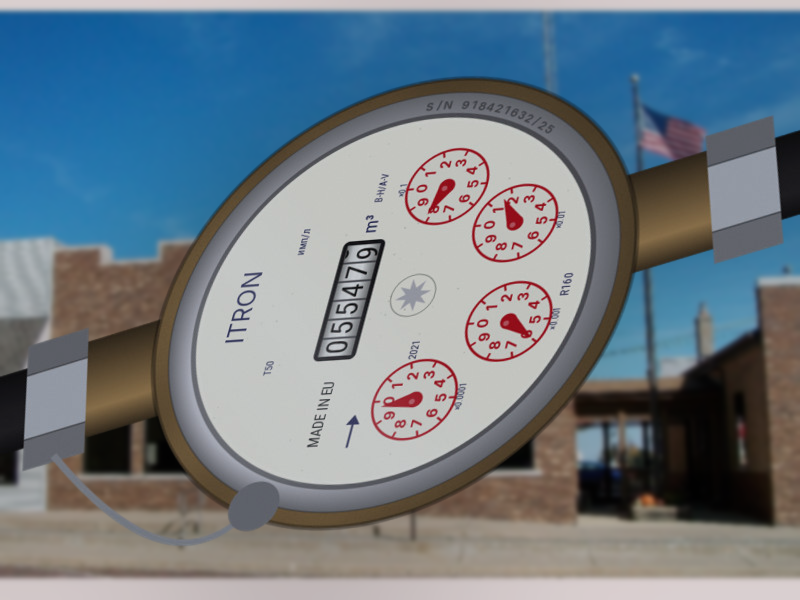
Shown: 55478.8159 (m³)
